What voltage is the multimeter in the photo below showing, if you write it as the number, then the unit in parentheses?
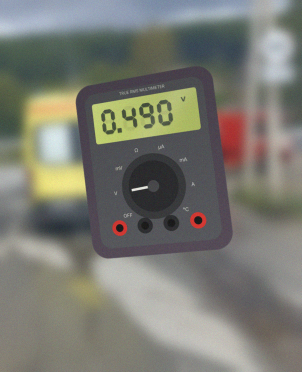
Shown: 0.490 (V)
